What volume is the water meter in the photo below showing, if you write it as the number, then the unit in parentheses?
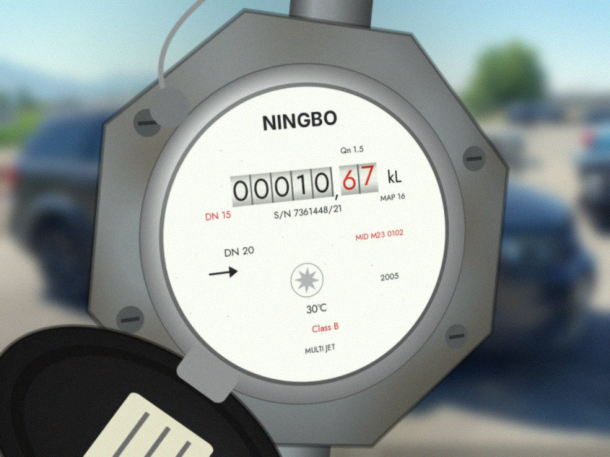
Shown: 10.67 (kL)
